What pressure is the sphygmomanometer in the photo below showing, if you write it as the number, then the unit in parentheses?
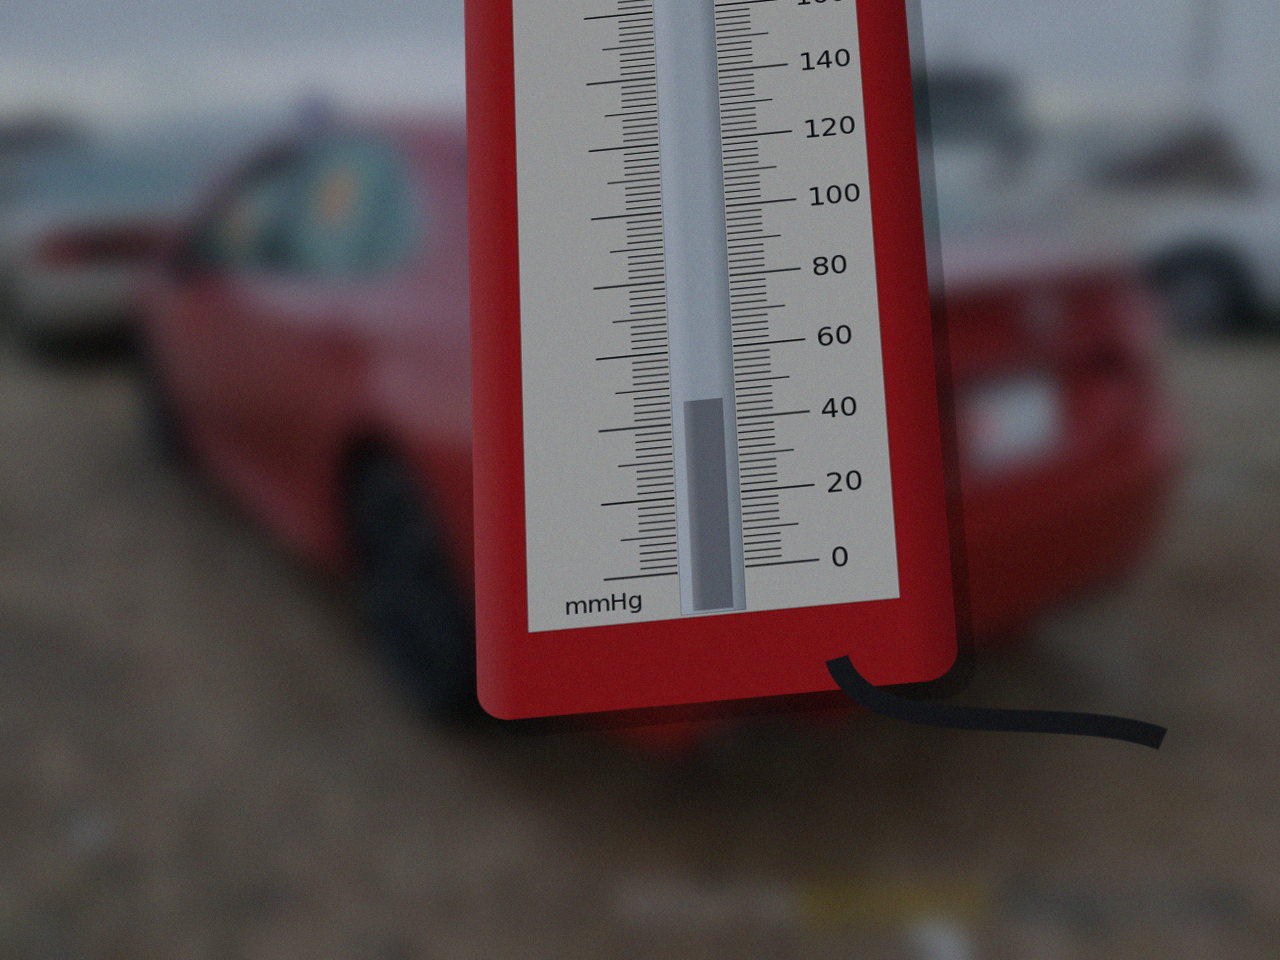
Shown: 46 (mmHg)
